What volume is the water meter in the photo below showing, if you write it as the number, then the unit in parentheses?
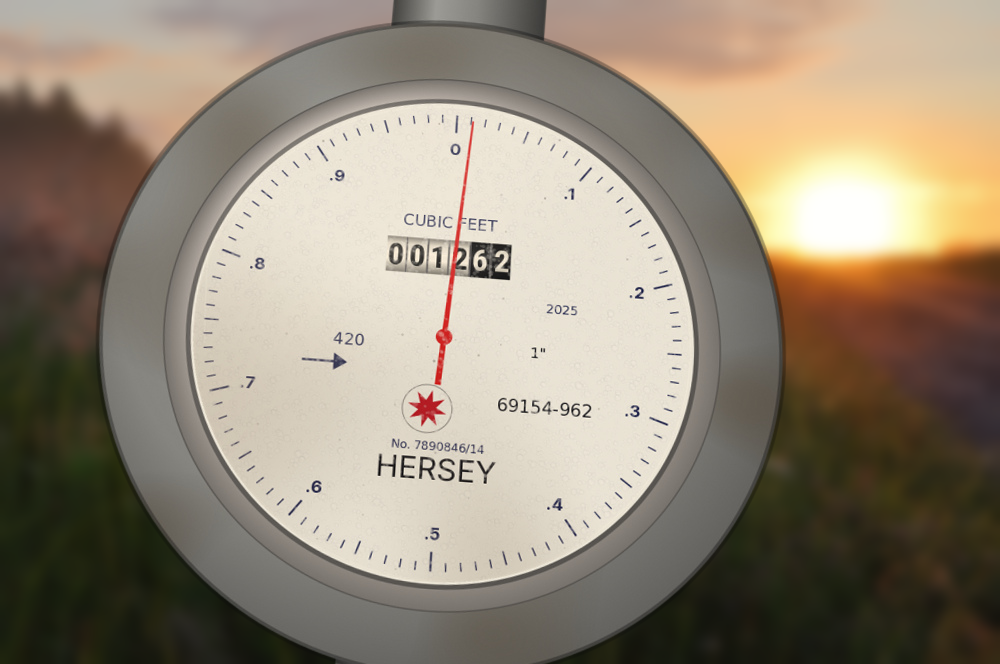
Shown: 1262.01 (ft³)
